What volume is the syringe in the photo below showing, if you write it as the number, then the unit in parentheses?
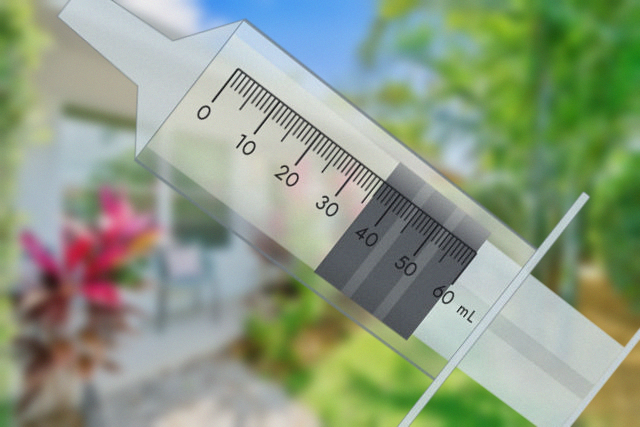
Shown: 36 (mL)
